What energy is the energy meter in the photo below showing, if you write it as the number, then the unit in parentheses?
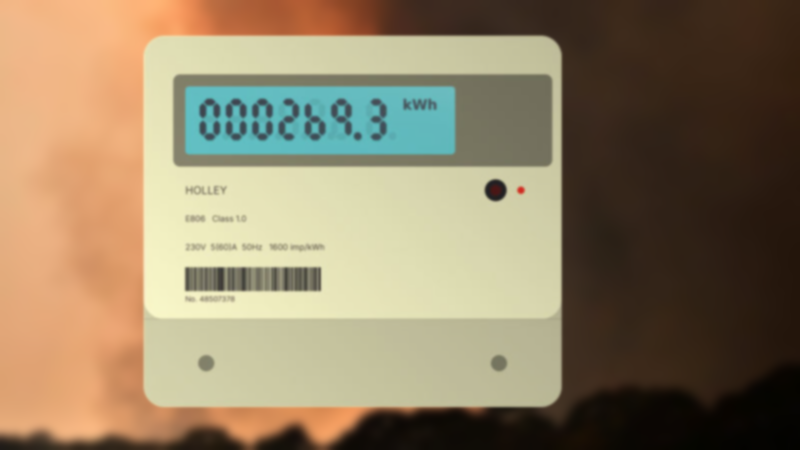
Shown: 269.3 (kWh)
